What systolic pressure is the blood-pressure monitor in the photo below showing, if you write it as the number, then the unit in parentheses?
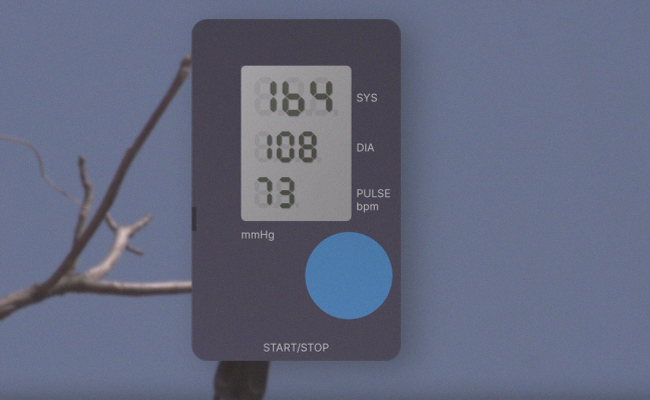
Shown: 164 (mmHg)
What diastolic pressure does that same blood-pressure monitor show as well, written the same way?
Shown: 108 (mmHg)
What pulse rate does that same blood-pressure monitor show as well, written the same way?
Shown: 73 (bpm)
